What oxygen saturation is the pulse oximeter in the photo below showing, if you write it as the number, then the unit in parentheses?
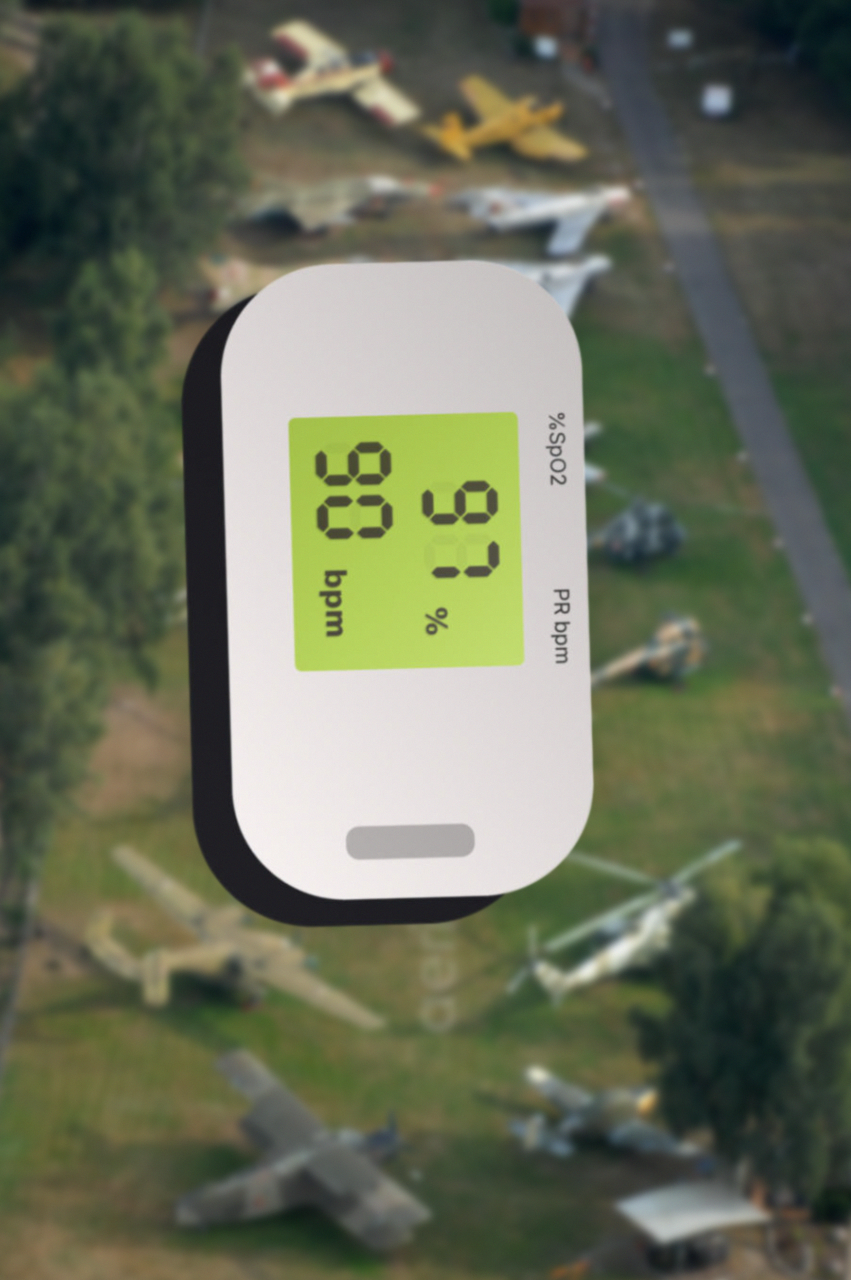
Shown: 97 (%)
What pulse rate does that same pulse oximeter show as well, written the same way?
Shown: 90 (bpm)
